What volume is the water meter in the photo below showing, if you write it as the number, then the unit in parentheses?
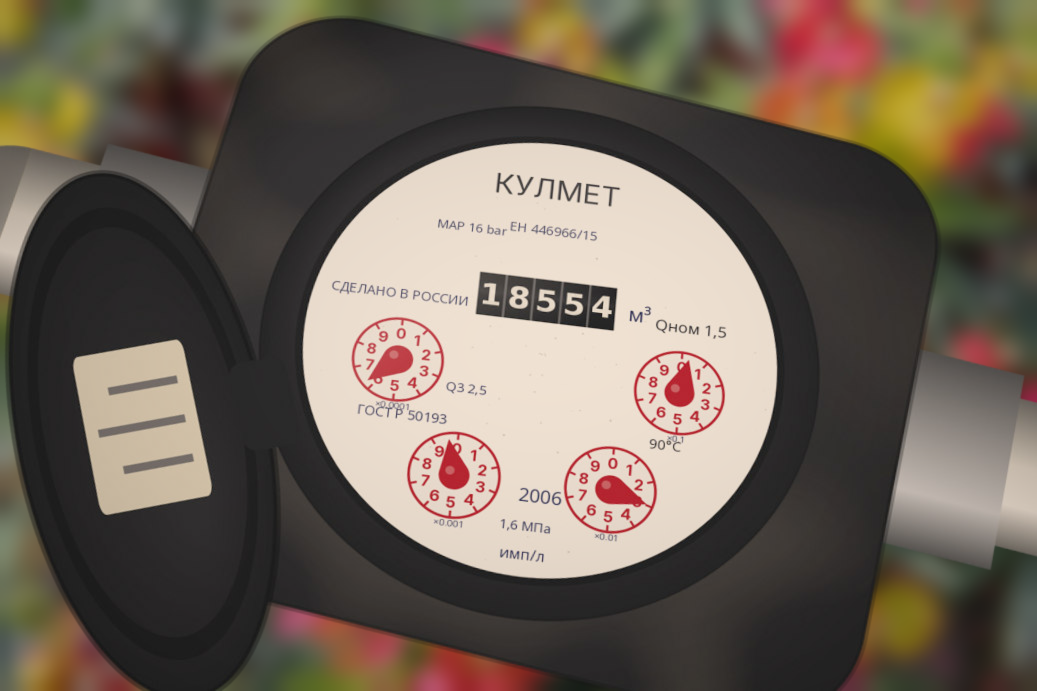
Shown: 18554.0296 (m³)
